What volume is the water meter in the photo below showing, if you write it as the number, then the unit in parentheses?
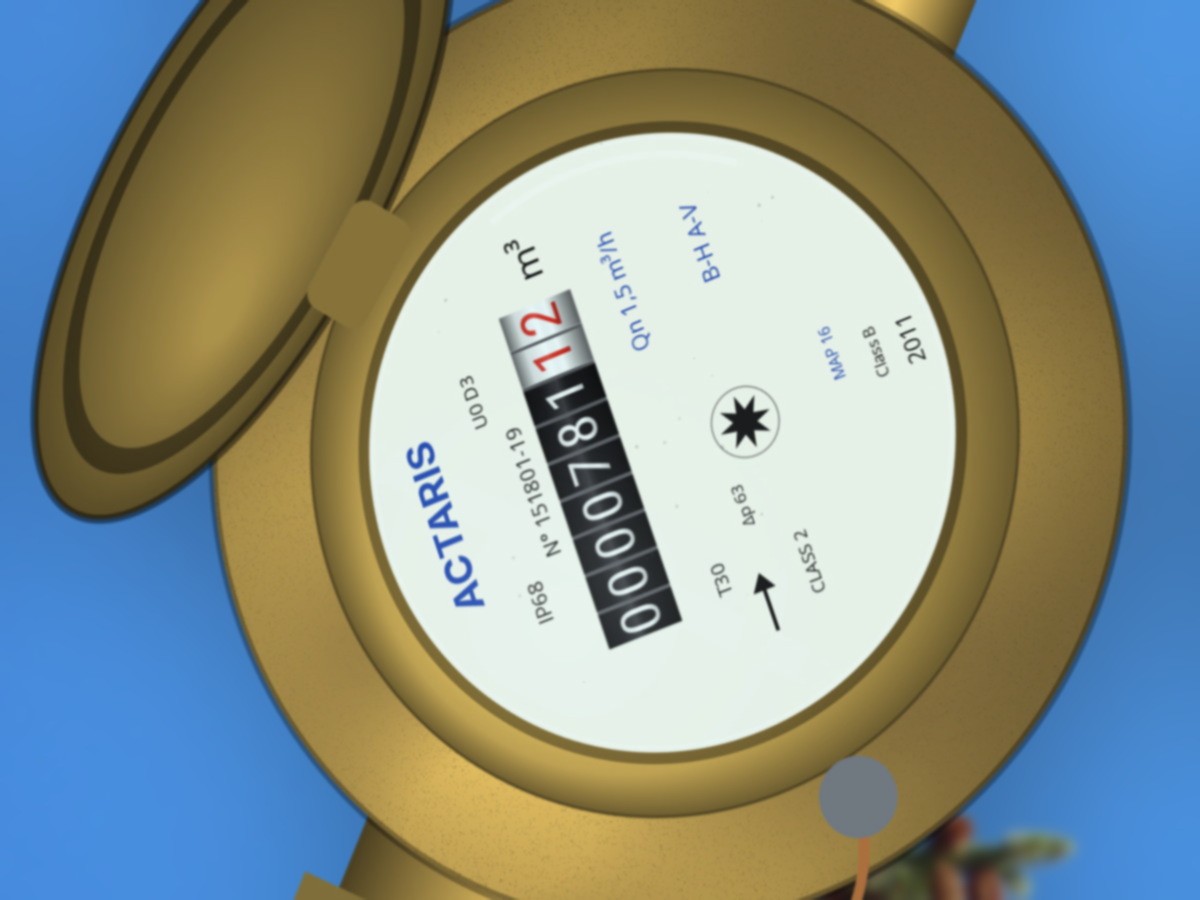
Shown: 781.12 (m³)
